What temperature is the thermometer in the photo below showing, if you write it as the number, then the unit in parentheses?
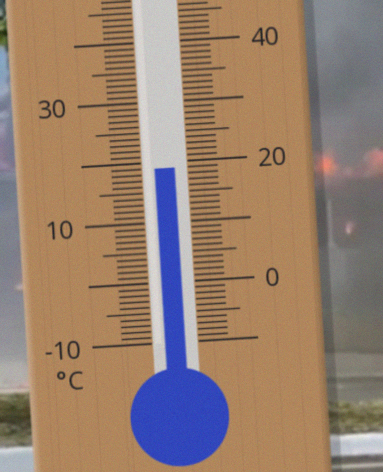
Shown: 19 (°C)
